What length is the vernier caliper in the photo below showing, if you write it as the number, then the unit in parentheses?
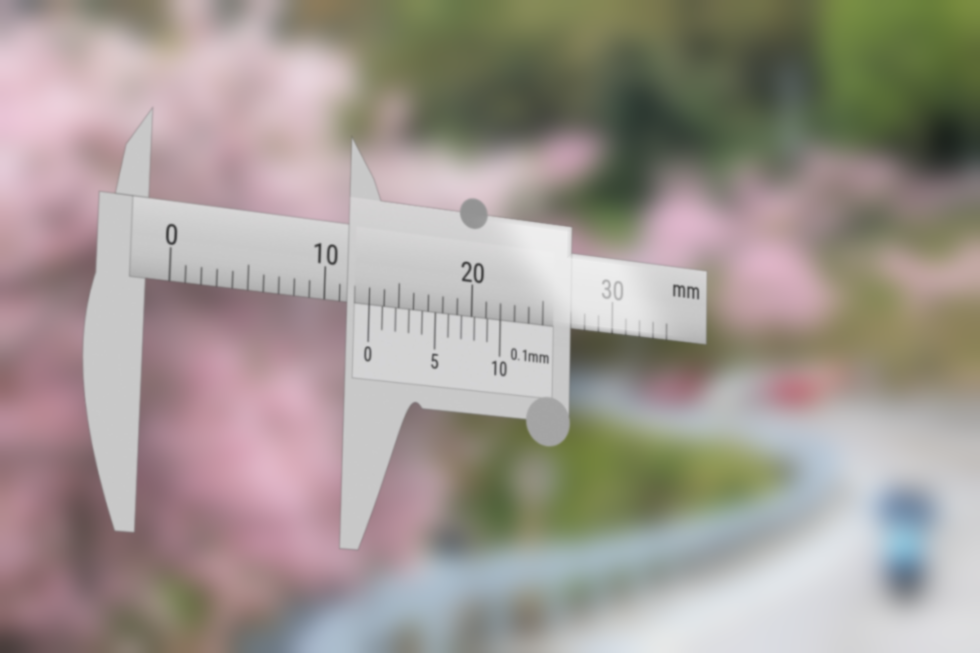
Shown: 13.0 (mm)
